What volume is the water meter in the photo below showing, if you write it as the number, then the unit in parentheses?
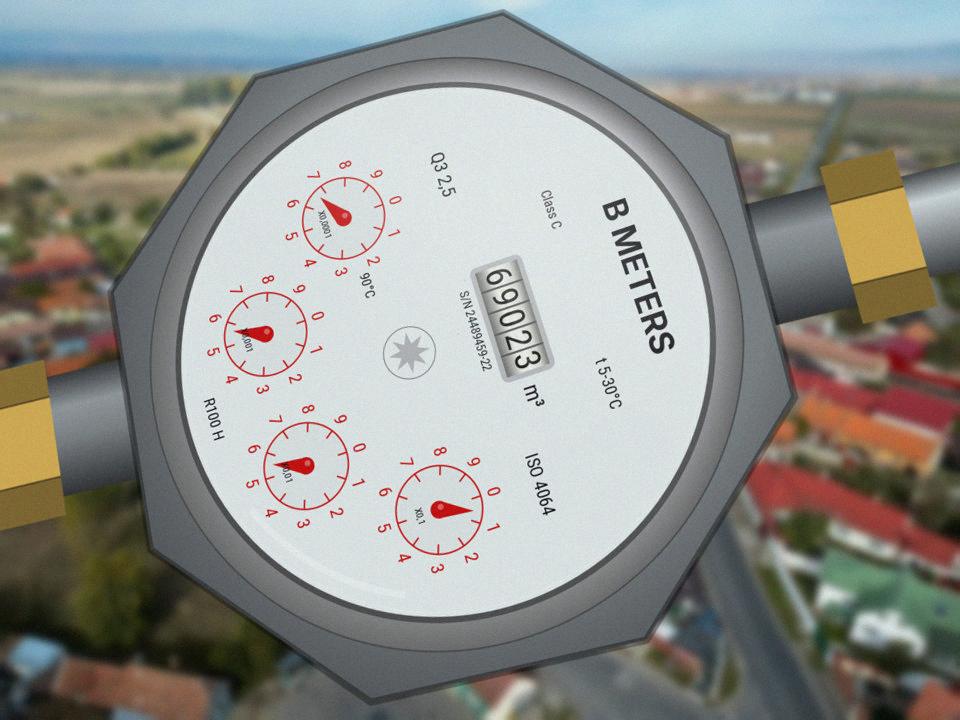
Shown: 69023.0556 (m³)
